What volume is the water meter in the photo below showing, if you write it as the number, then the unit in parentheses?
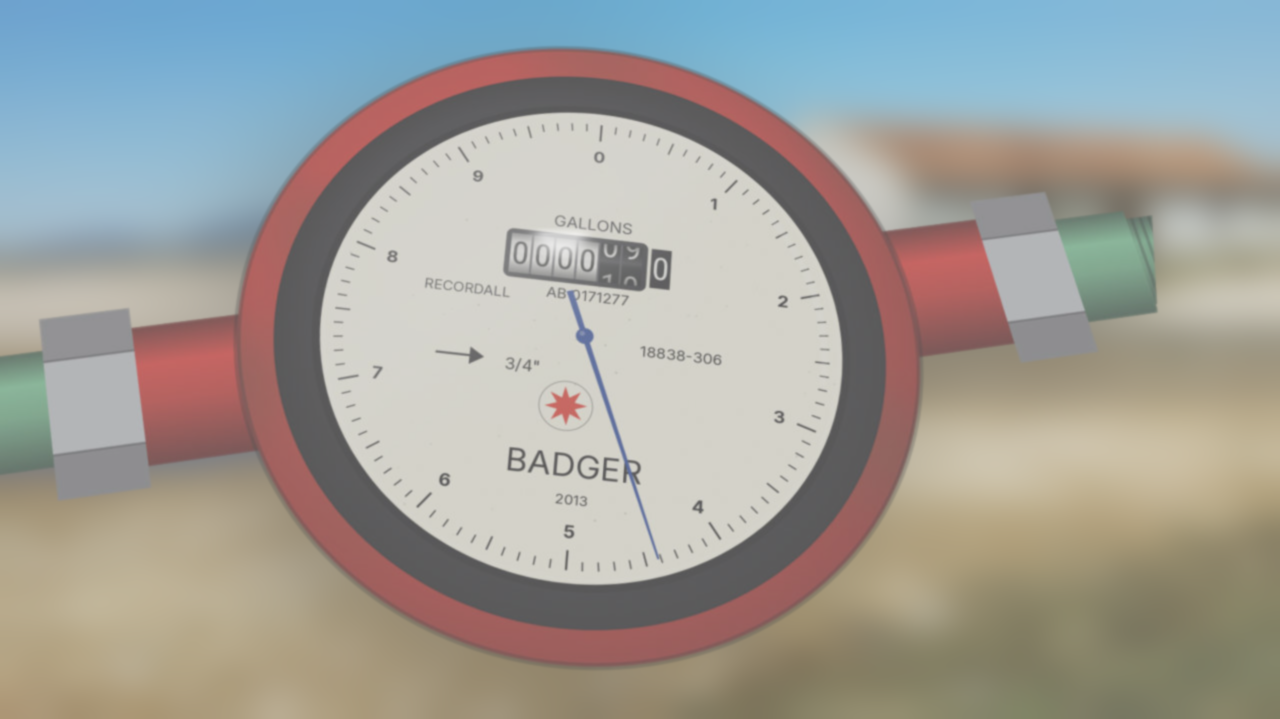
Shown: 94.4 (gal)
